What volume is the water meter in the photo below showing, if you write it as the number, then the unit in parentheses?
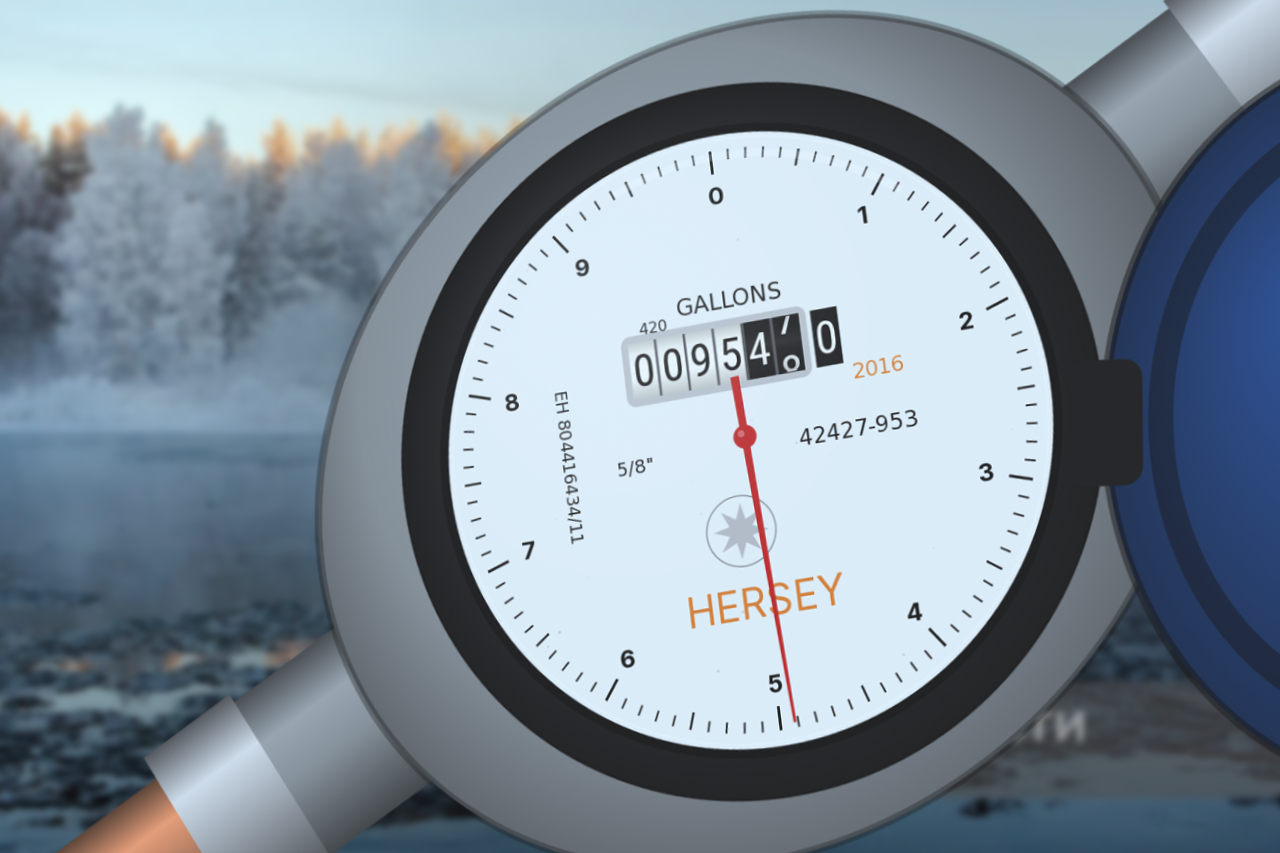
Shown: 95474.9 (gal)
